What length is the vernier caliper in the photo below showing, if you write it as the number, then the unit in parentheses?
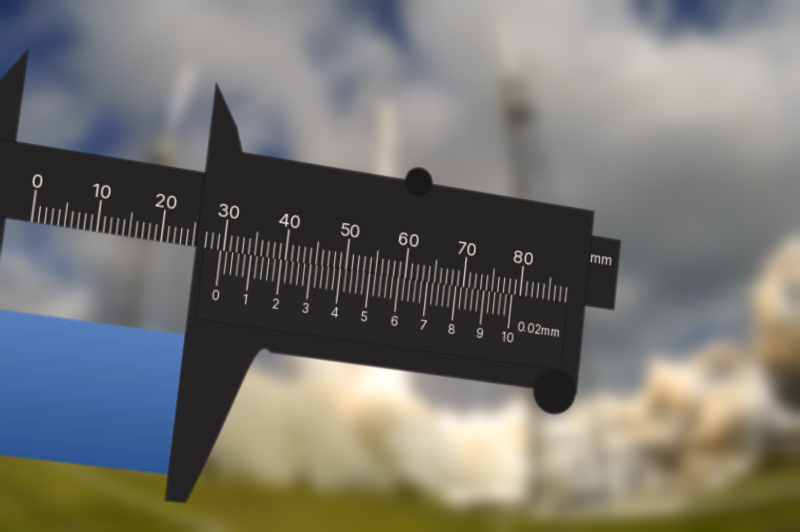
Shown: 29.5 (mm)
